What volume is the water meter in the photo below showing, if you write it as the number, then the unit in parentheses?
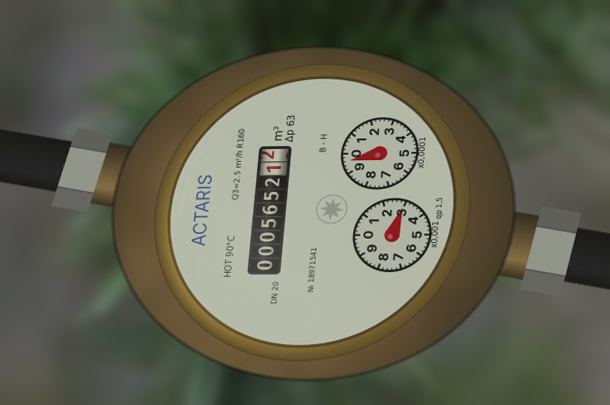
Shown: 5652.1229 (m³)
